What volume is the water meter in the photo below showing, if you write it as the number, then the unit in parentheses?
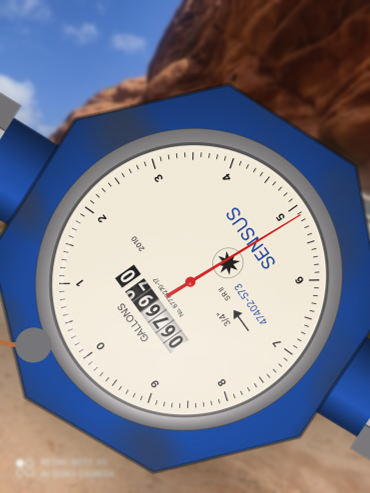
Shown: 676965.1 (gal)
